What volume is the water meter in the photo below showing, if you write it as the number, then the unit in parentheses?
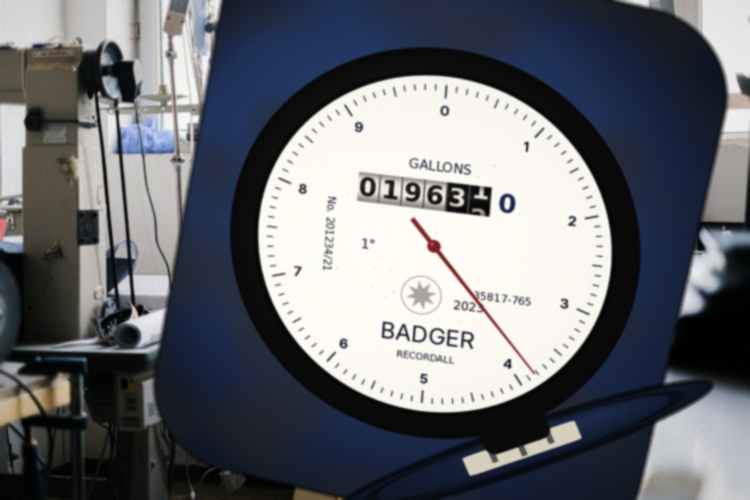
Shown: 196313.8 (gal)
